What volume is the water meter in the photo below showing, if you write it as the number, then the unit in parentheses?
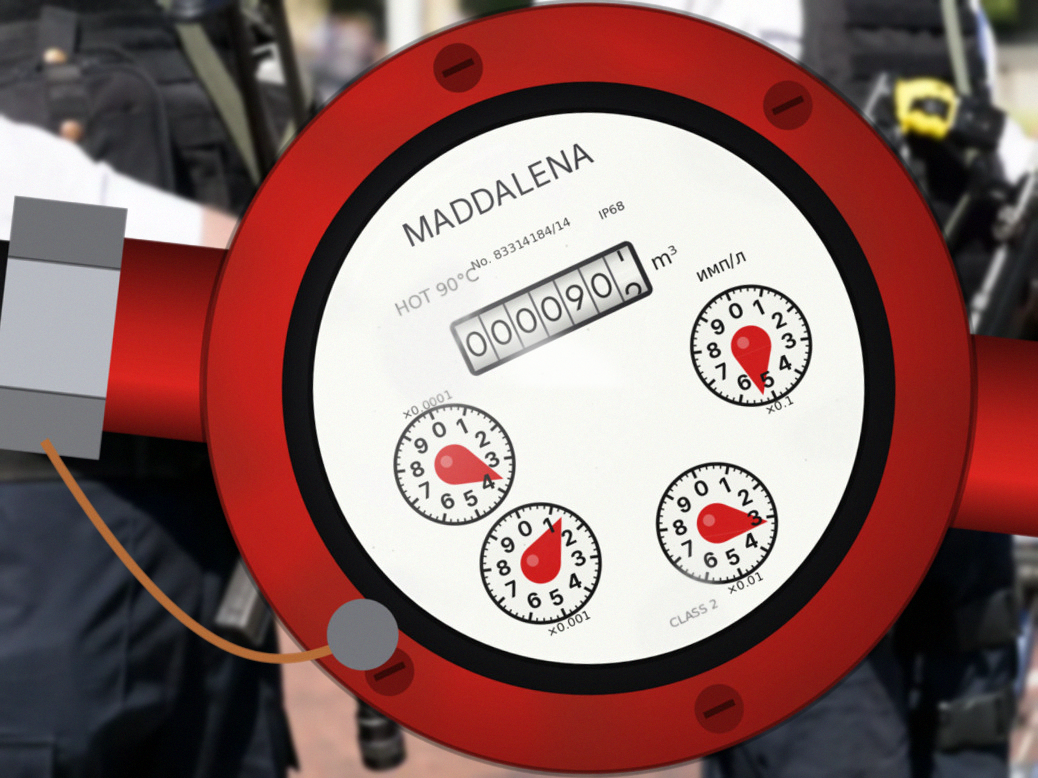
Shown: 901.5313 (m³)
